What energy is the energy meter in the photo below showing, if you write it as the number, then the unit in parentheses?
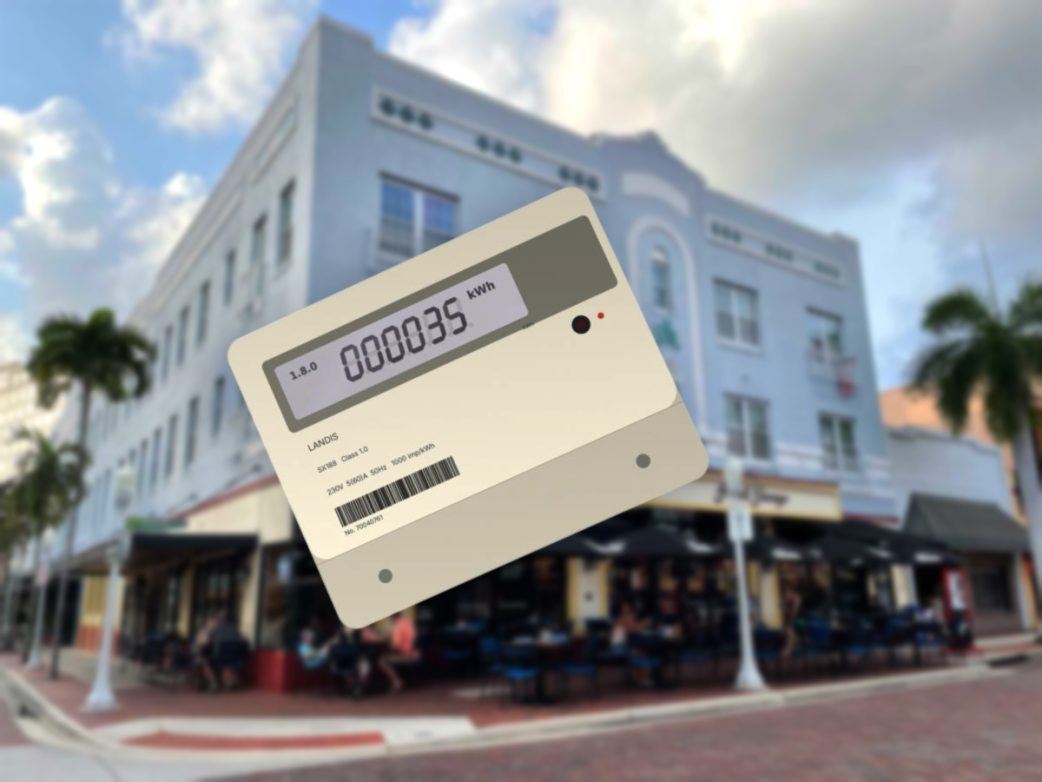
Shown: 35 (kWh)
